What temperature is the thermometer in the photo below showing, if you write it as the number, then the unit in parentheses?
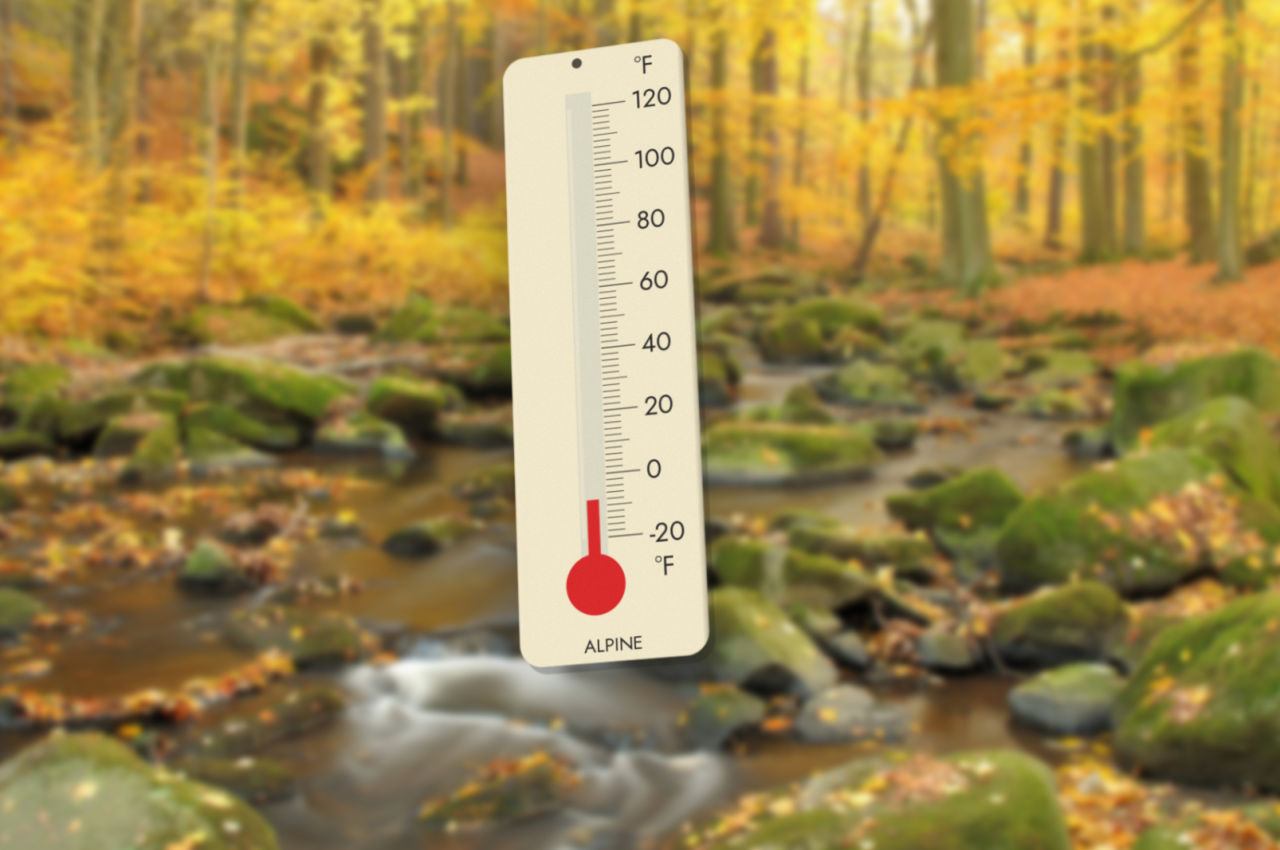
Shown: -8 (°F)
